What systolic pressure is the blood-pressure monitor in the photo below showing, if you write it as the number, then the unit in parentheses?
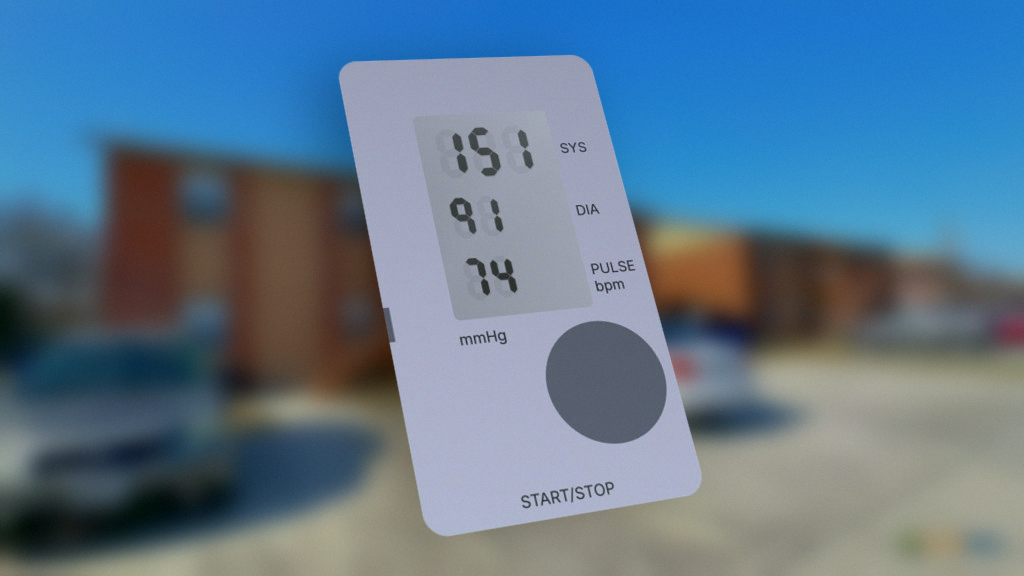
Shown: 151 (mmHg)
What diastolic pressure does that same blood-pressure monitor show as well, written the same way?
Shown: 91 (mmHg)
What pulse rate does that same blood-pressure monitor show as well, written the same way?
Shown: 74 (bpm)
